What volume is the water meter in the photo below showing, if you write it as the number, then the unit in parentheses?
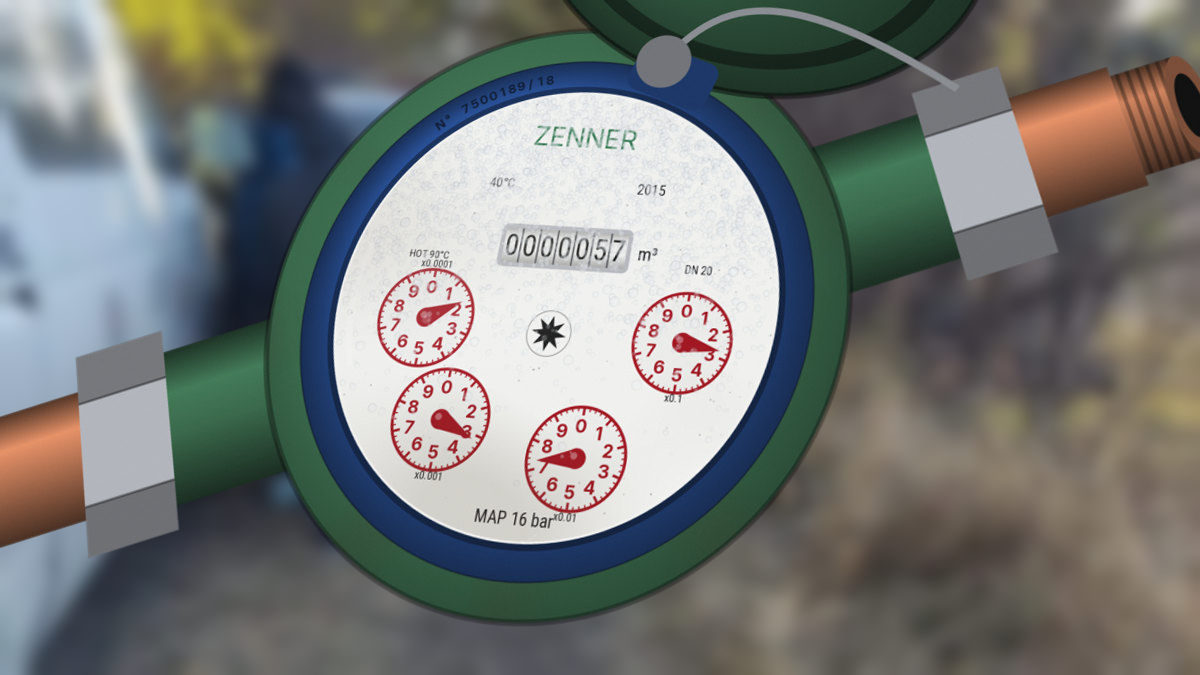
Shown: 57.2731 (m³)
